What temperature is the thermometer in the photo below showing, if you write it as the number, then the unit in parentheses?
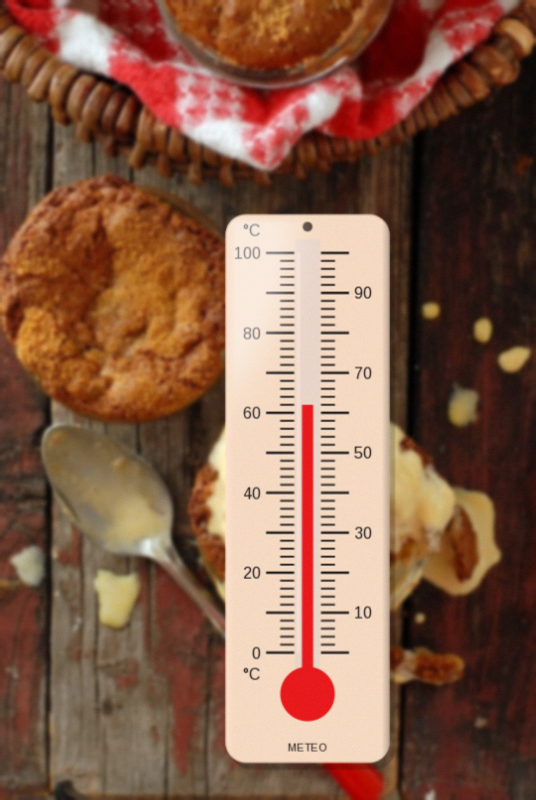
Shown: 62 (°C)
